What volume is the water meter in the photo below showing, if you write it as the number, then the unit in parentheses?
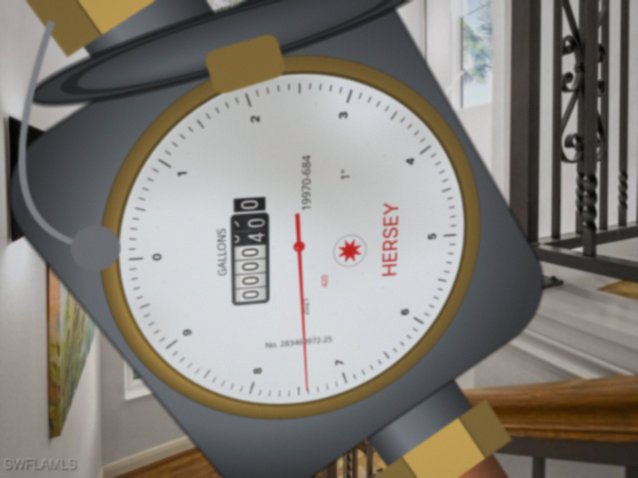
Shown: 397.4 (gal)
